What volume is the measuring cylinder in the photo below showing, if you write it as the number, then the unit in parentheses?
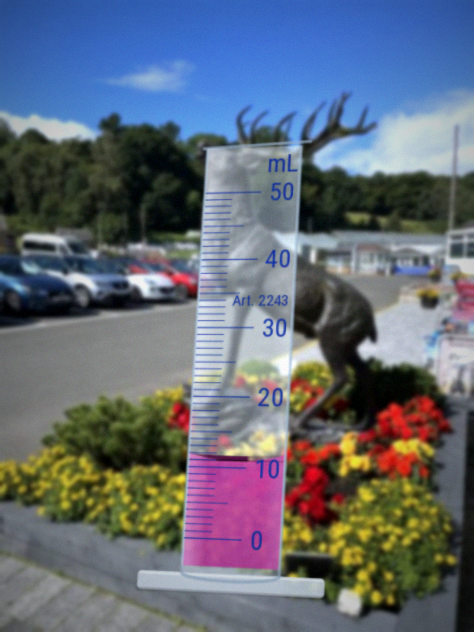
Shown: 11 (mL)
